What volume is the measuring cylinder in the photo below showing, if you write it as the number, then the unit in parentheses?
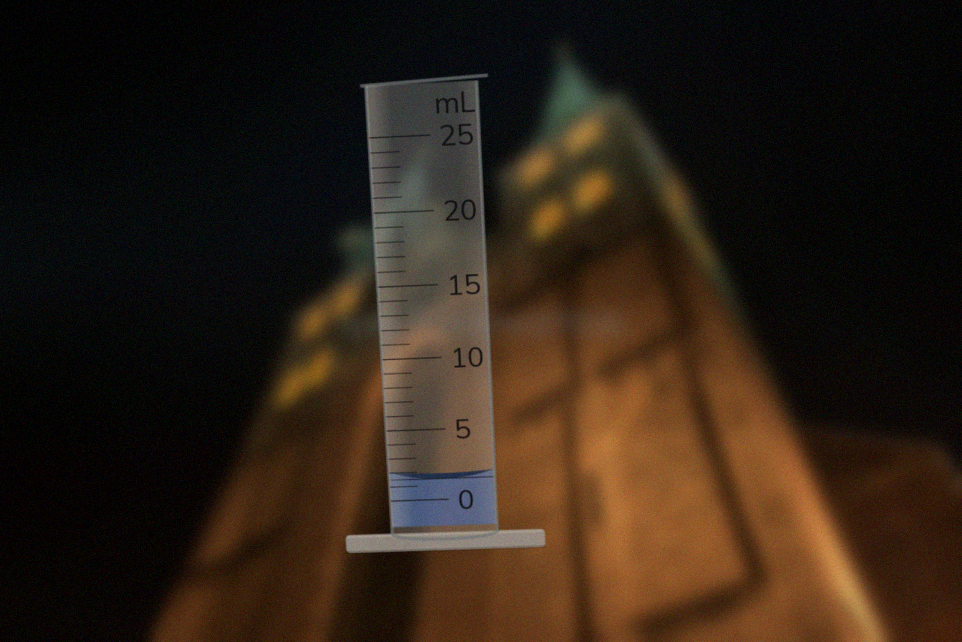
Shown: 1.5 (mL)
